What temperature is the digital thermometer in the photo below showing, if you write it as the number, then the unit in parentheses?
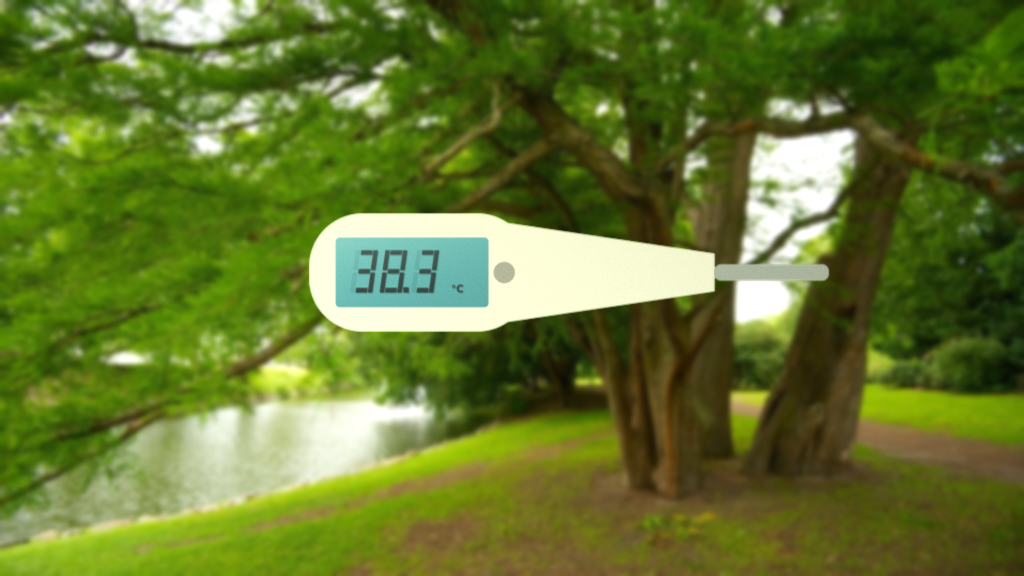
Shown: 38.3 (°C)
